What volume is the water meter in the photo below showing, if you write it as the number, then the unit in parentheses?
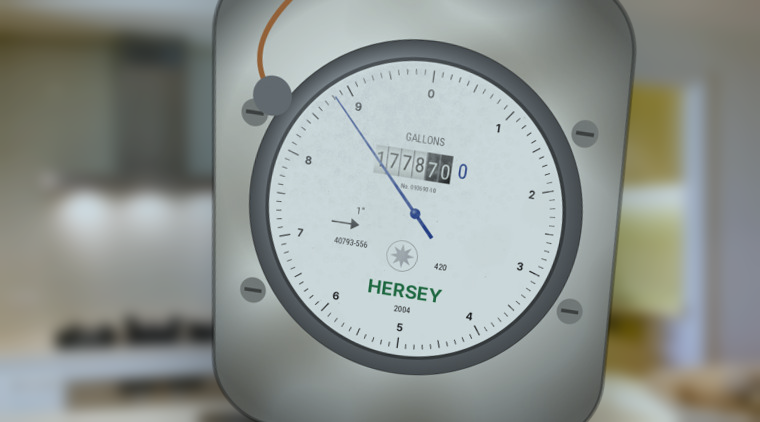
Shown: 1778698.8 (gal)
